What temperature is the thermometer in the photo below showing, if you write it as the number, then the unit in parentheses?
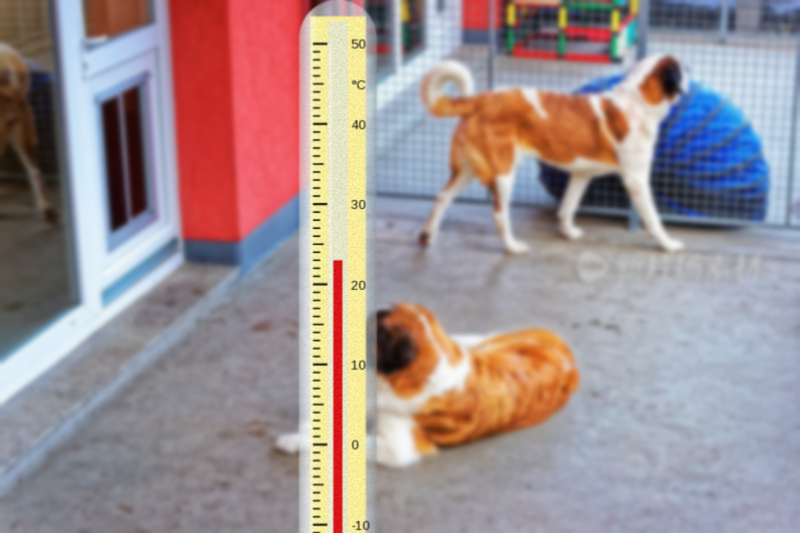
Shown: 23 (°C)
